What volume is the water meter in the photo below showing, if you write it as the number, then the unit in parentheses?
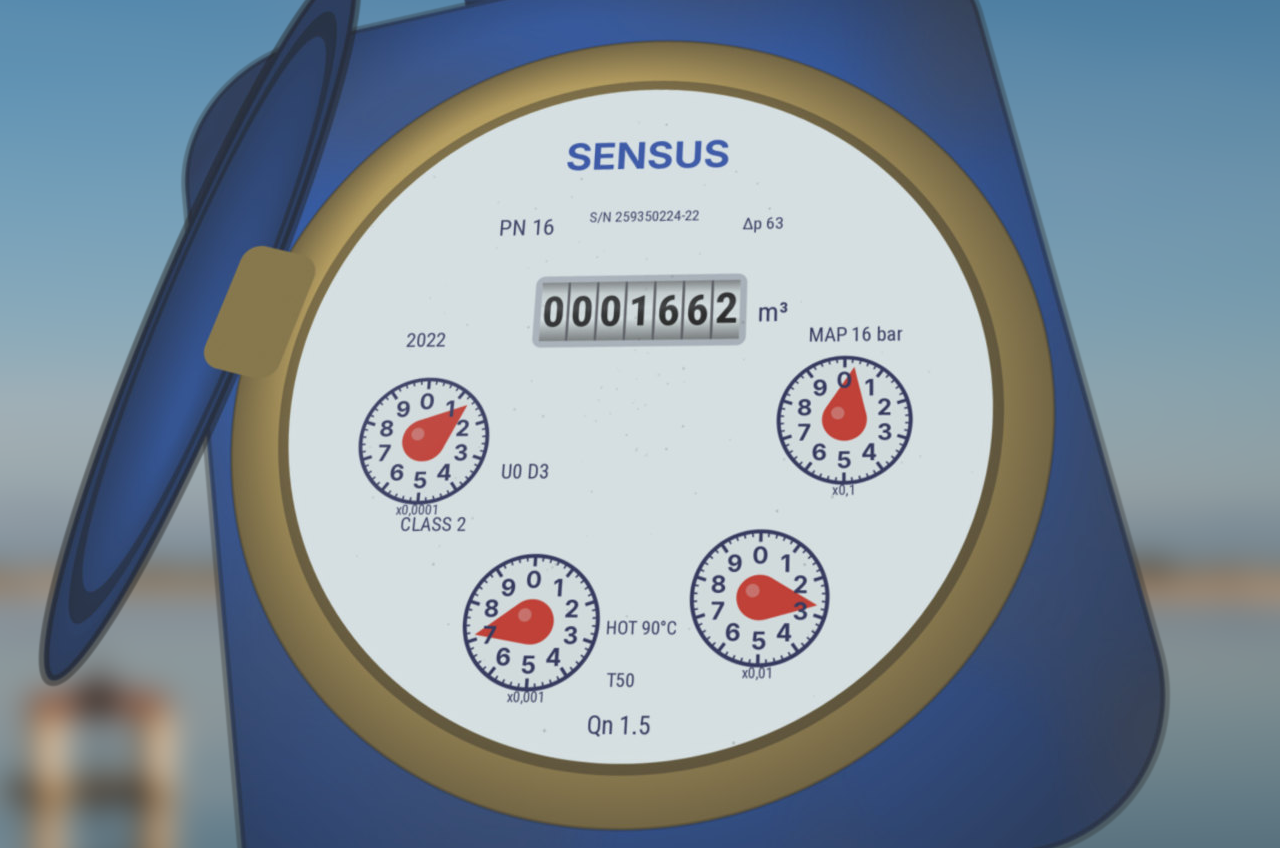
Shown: 1662.0271 (m³)
